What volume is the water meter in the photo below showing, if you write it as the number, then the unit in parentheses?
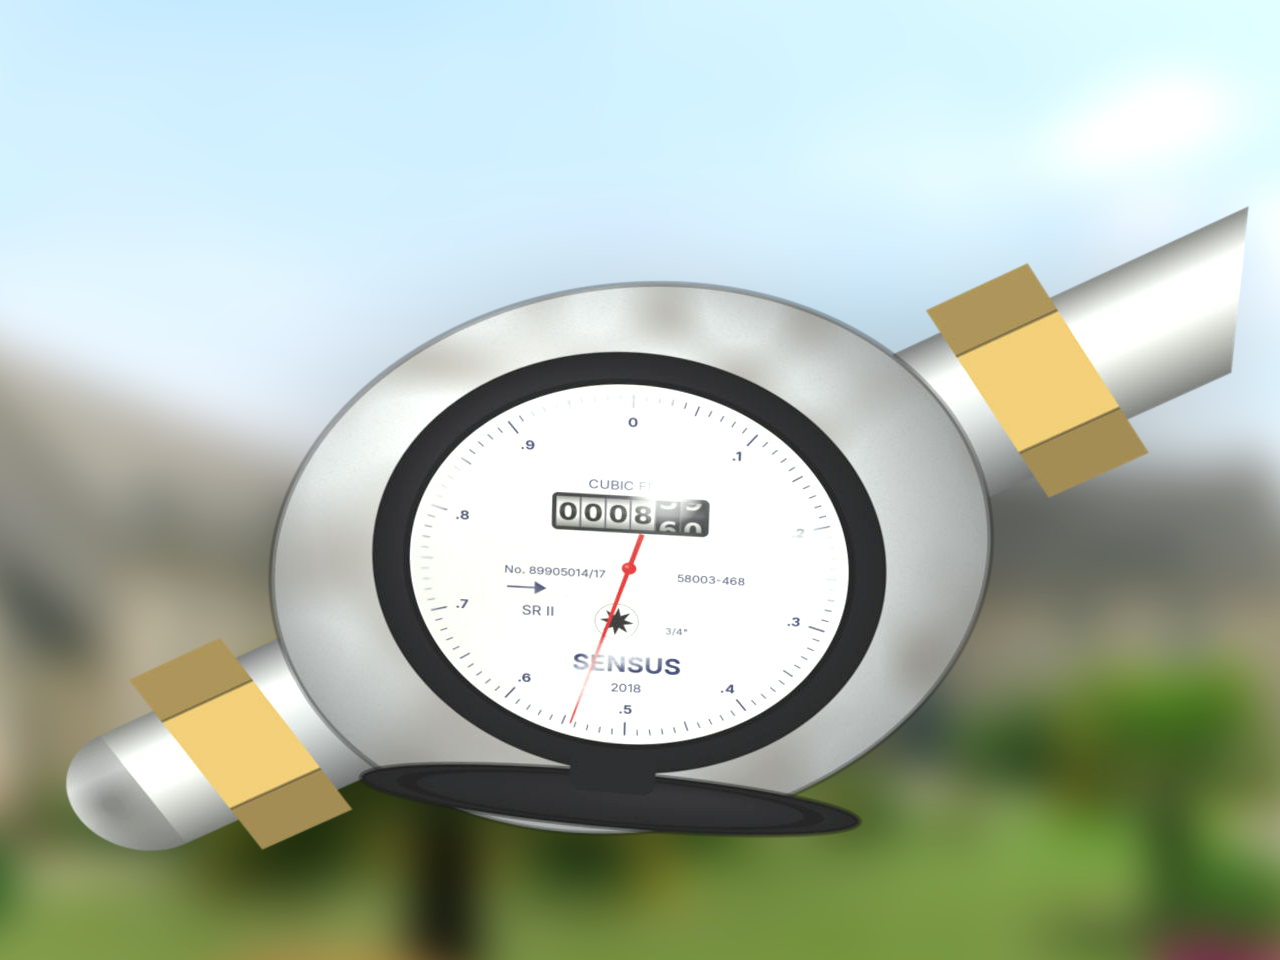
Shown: 859.54 (ft³)
